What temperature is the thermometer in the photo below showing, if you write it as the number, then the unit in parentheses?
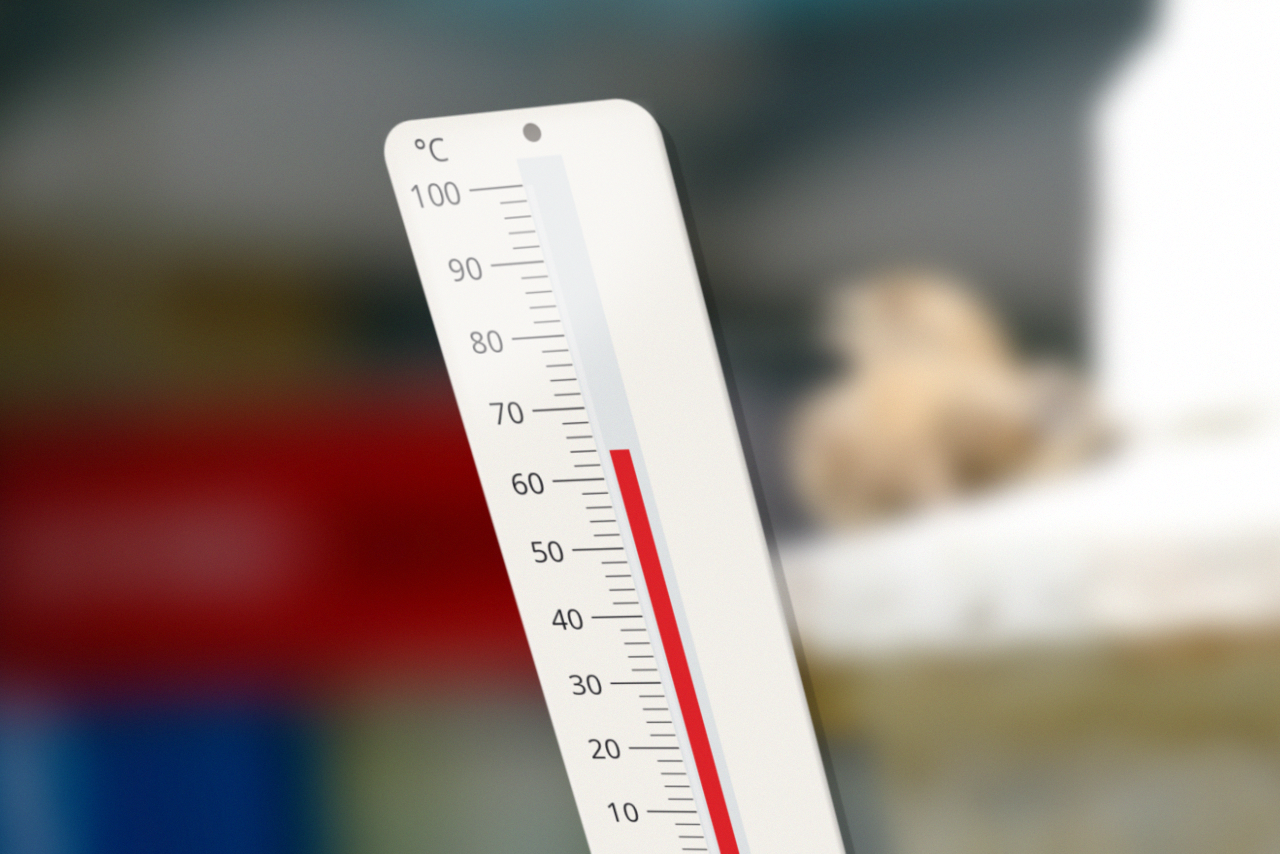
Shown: 64 (°C)
